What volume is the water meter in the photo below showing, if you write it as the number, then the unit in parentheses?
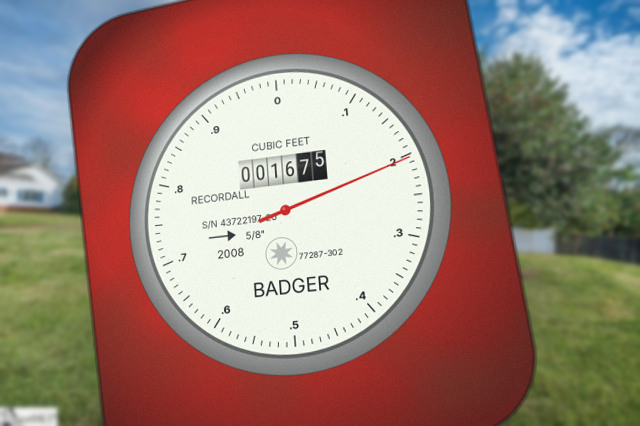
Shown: 1675.20 (ft³)
